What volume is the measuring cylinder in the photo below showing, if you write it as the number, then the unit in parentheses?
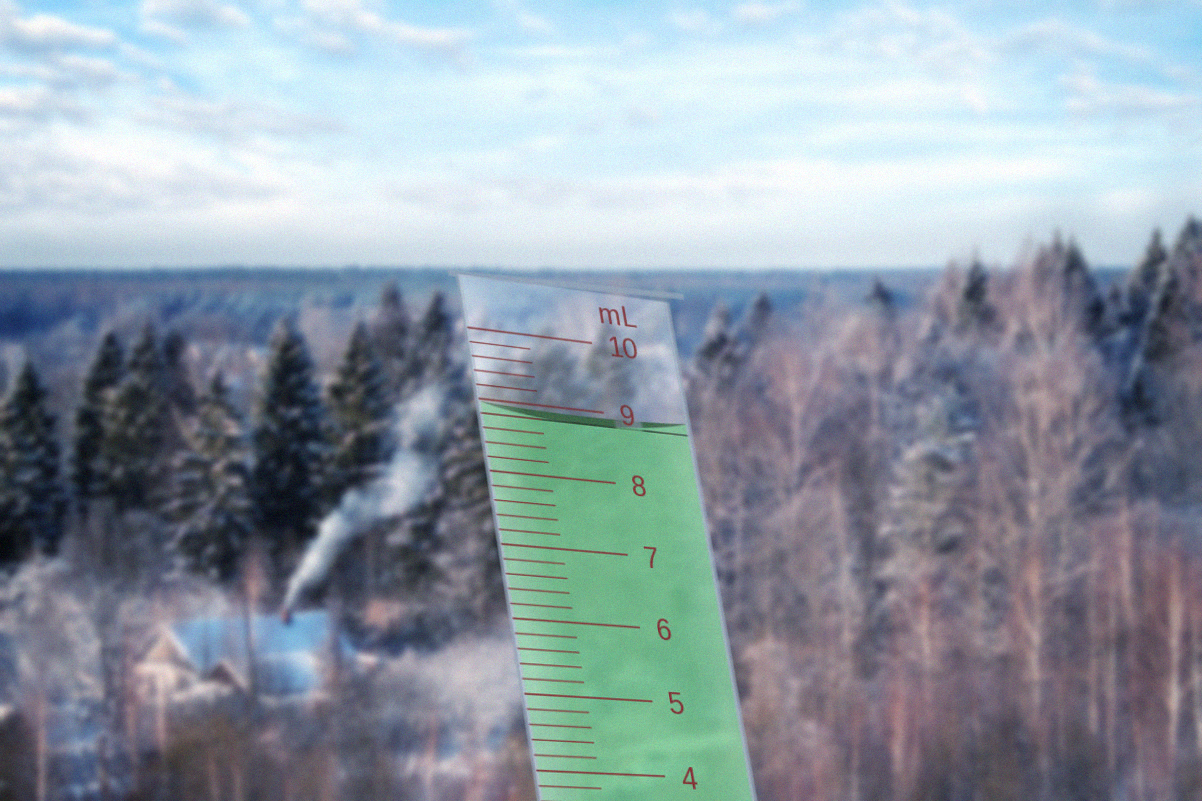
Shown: 8.8 (mL)
